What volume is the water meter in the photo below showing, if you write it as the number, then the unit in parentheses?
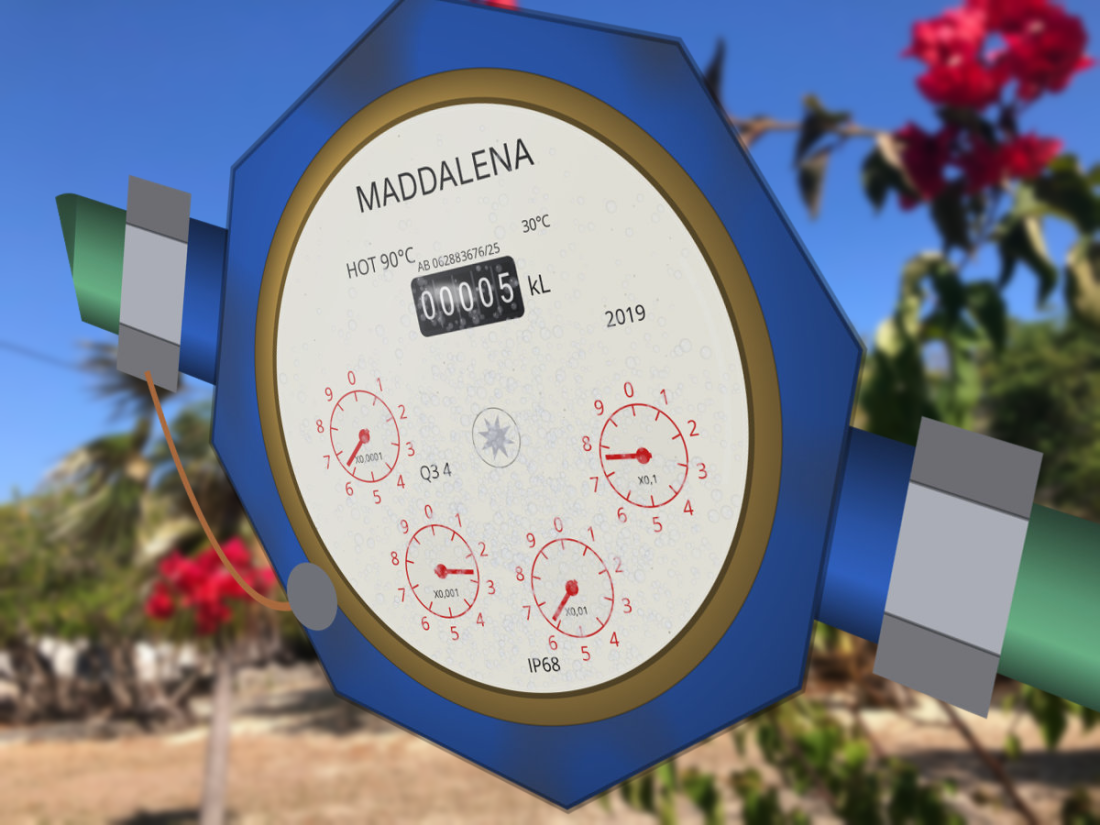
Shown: 5.7626 (kL)
